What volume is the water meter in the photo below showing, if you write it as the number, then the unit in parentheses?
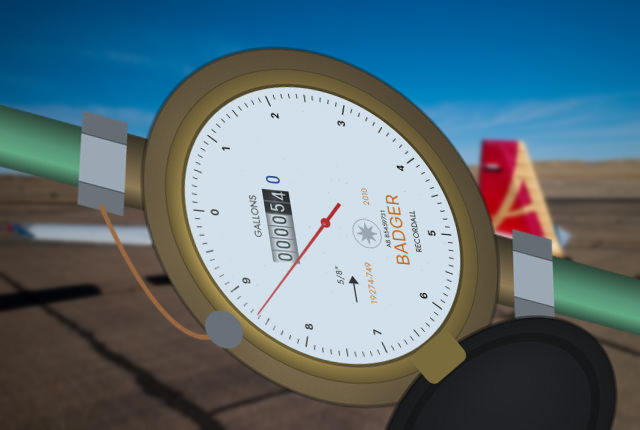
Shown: 538.6 (gal)
